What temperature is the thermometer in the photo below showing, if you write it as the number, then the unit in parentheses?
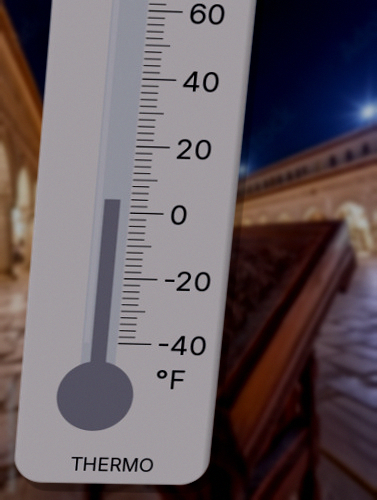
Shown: 4 (°F)
